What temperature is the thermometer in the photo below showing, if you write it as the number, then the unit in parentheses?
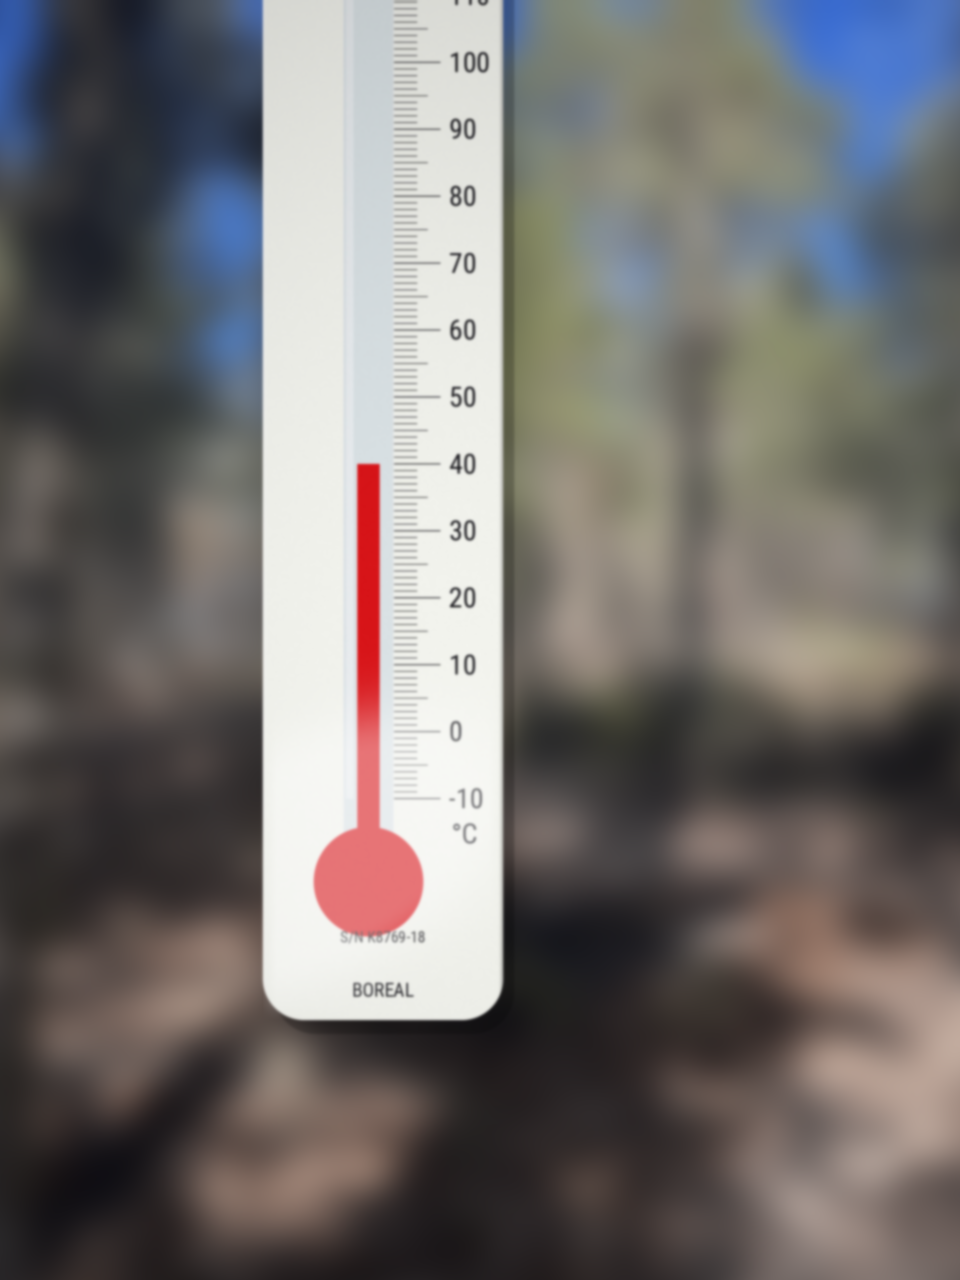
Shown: 40 (°C)
